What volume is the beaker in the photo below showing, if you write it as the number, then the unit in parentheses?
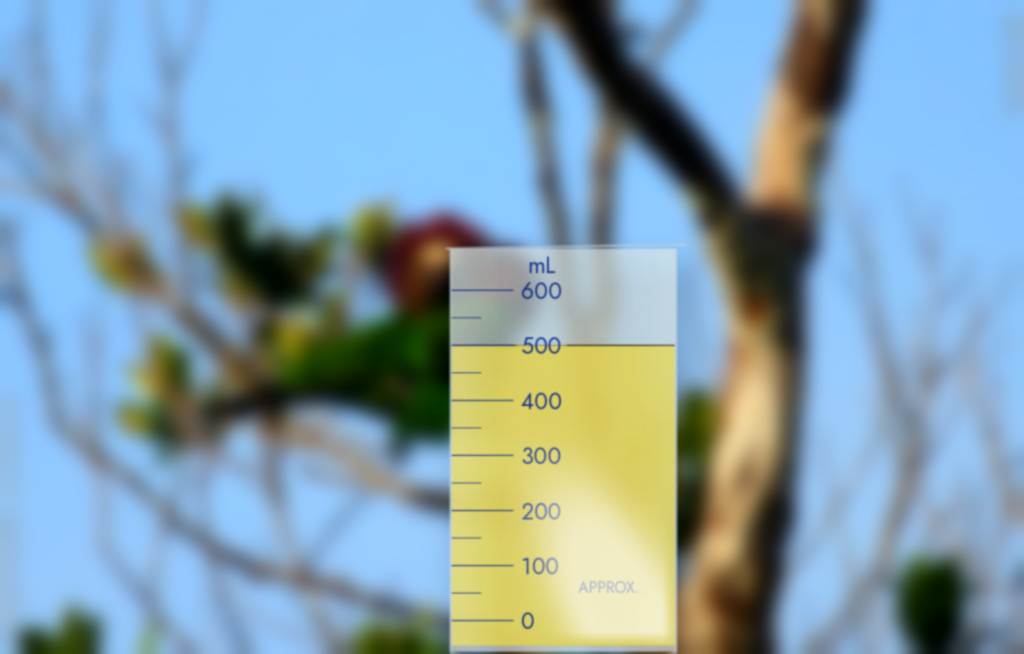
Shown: 500 (mL)
